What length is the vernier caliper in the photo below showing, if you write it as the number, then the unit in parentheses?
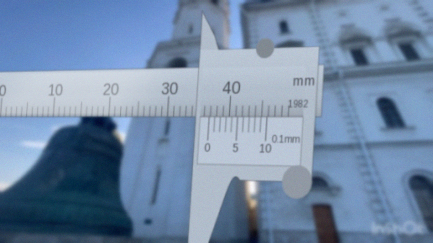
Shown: 36.8 (mm)
